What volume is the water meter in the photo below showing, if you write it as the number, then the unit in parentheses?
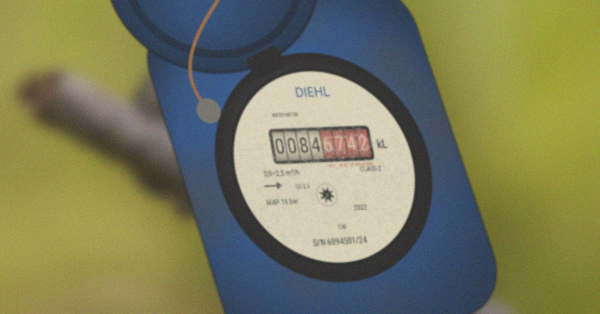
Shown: 84.6742 (kL)
